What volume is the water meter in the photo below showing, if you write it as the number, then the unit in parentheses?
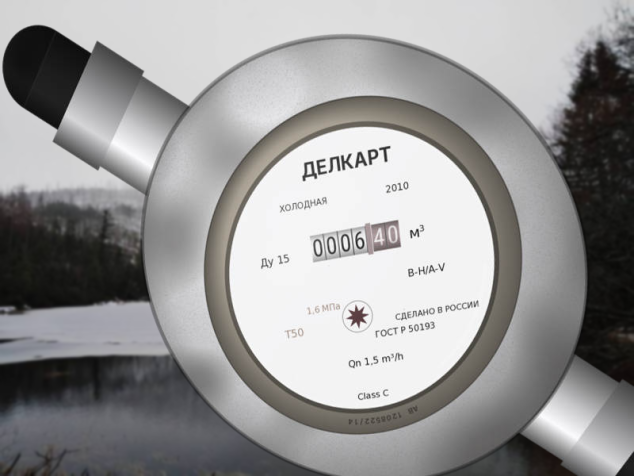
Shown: 6.40 (m³)
